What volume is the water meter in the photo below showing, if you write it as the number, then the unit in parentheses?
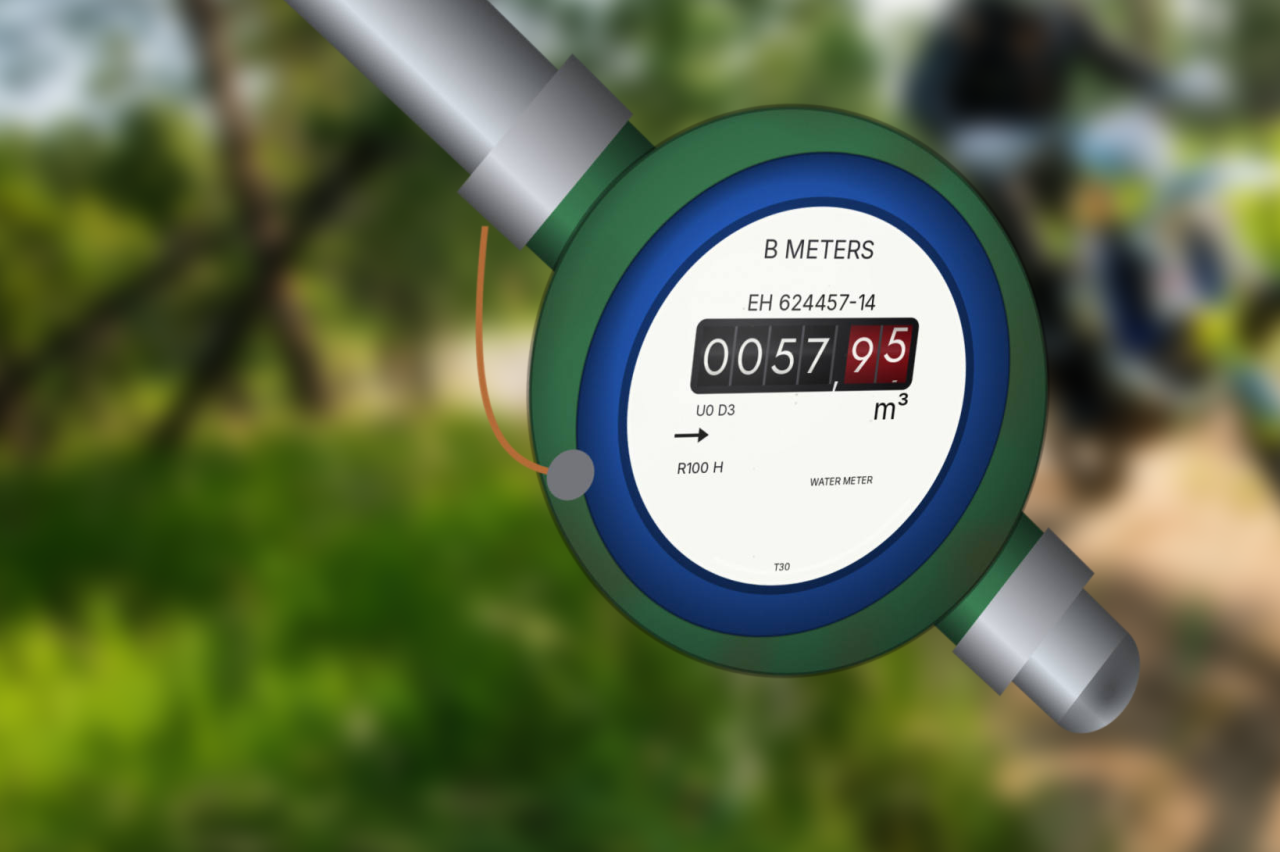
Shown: 57.95 (m³)
